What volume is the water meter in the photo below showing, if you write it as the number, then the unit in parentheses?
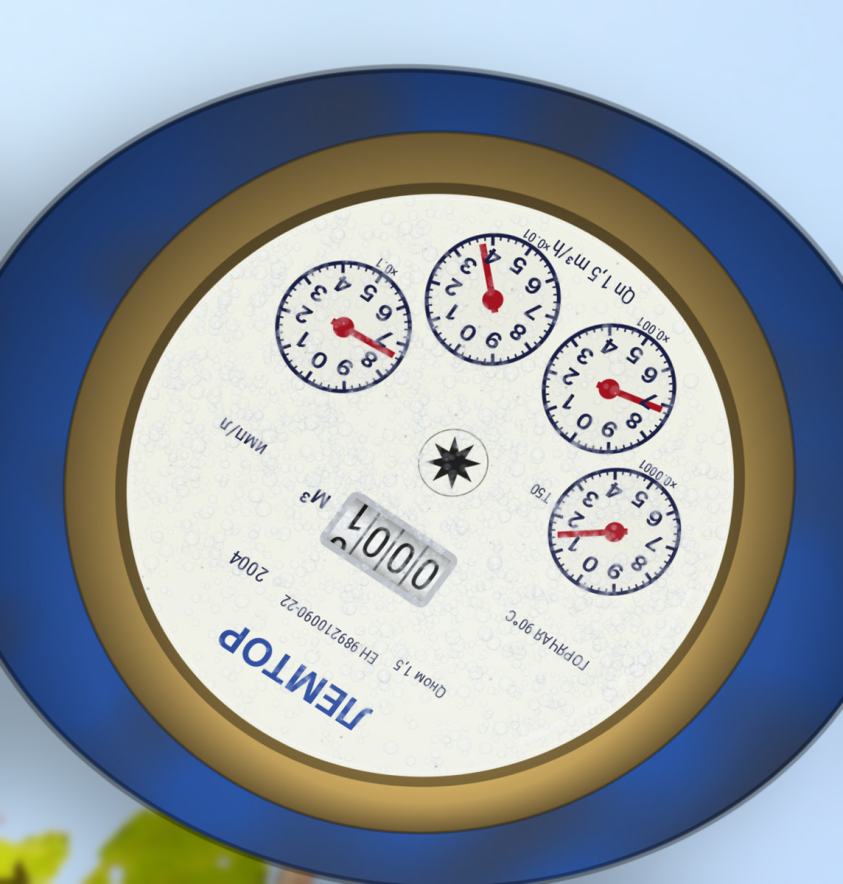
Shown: 0.7371 (m³)
